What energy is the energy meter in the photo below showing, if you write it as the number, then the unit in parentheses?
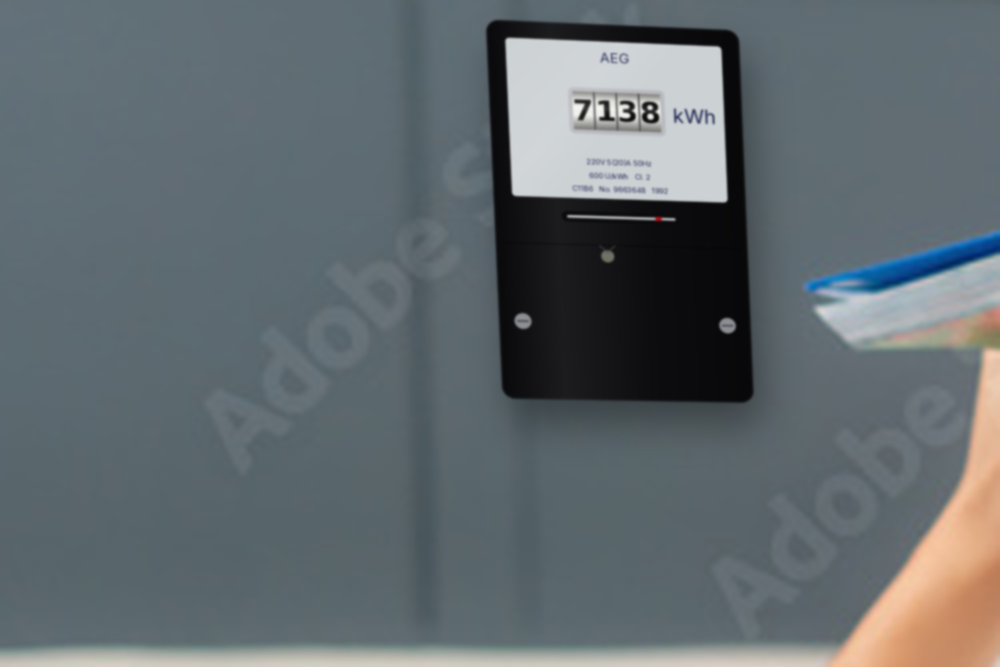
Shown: 7138 (kWh)
